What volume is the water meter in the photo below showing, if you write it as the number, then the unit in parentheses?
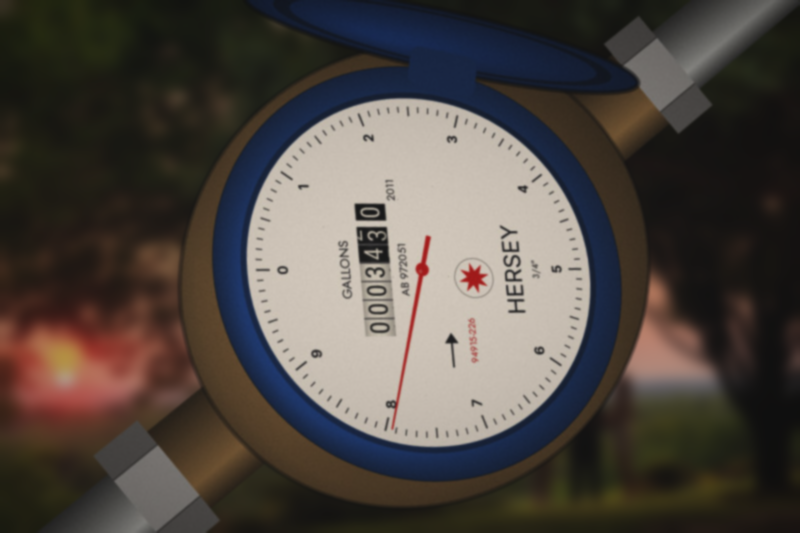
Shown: 3427.9 (gal)
